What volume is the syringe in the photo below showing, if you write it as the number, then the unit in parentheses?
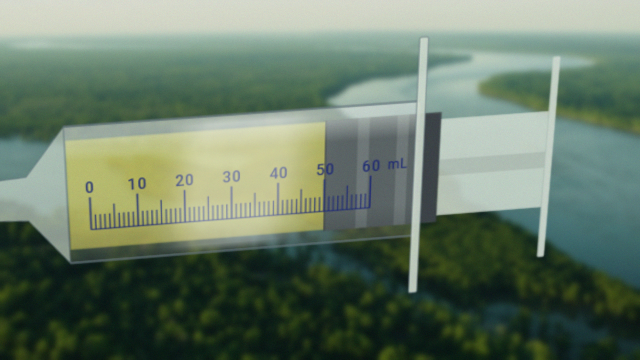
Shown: 50 (mL)
